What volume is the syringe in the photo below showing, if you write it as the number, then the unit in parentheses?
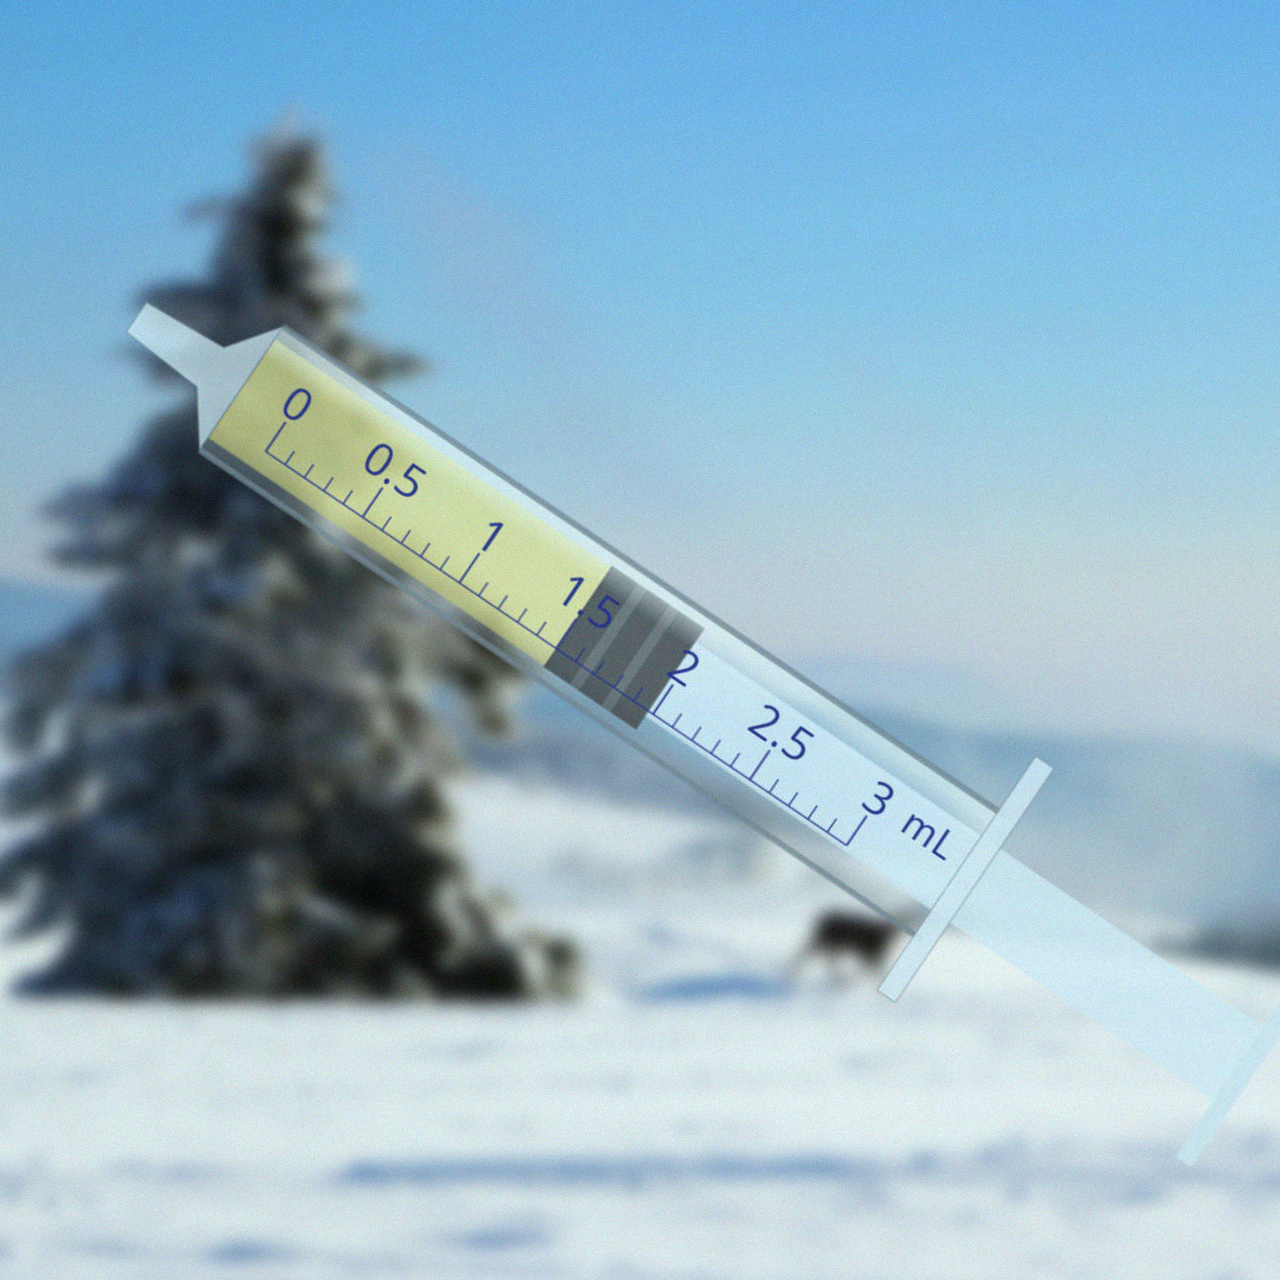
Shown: 1.5 (mL)
